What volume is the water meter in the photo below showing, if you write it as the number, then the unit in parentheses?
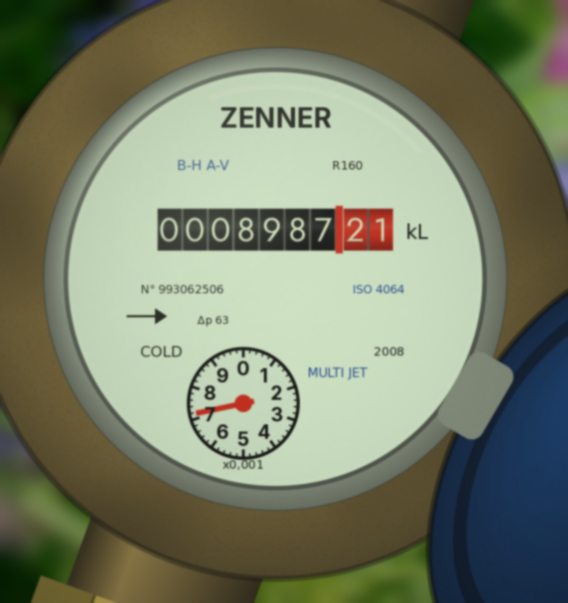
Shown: 8987.217 (kL)
